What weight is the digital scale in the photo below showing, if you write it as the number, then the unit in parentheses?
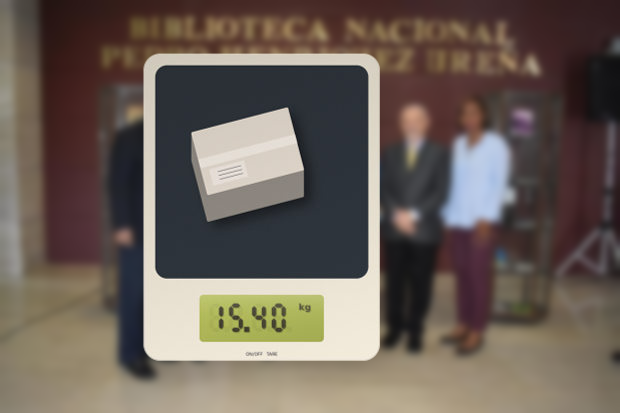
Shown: 15.40 (kg)
